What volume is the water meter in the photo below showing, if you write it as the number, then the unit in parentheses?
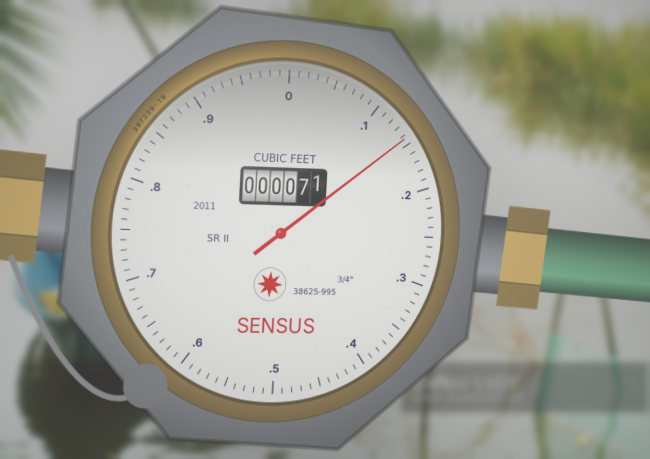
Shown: 71.14 (ft³)
